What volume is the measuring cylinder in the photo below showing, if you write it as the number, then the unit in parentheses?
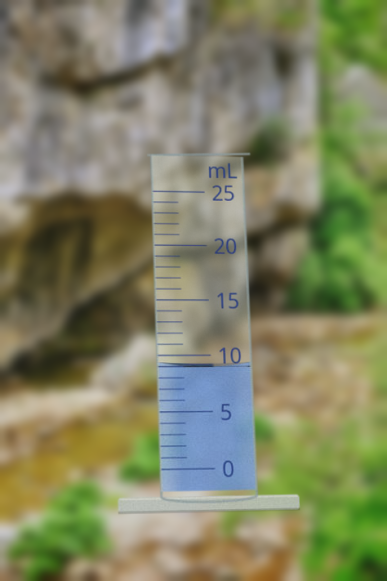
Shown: 9 (mL)
